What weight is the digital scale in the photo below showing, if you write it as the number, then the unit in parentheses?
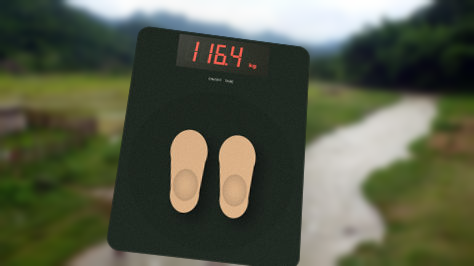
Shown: 116.4 (kg)
